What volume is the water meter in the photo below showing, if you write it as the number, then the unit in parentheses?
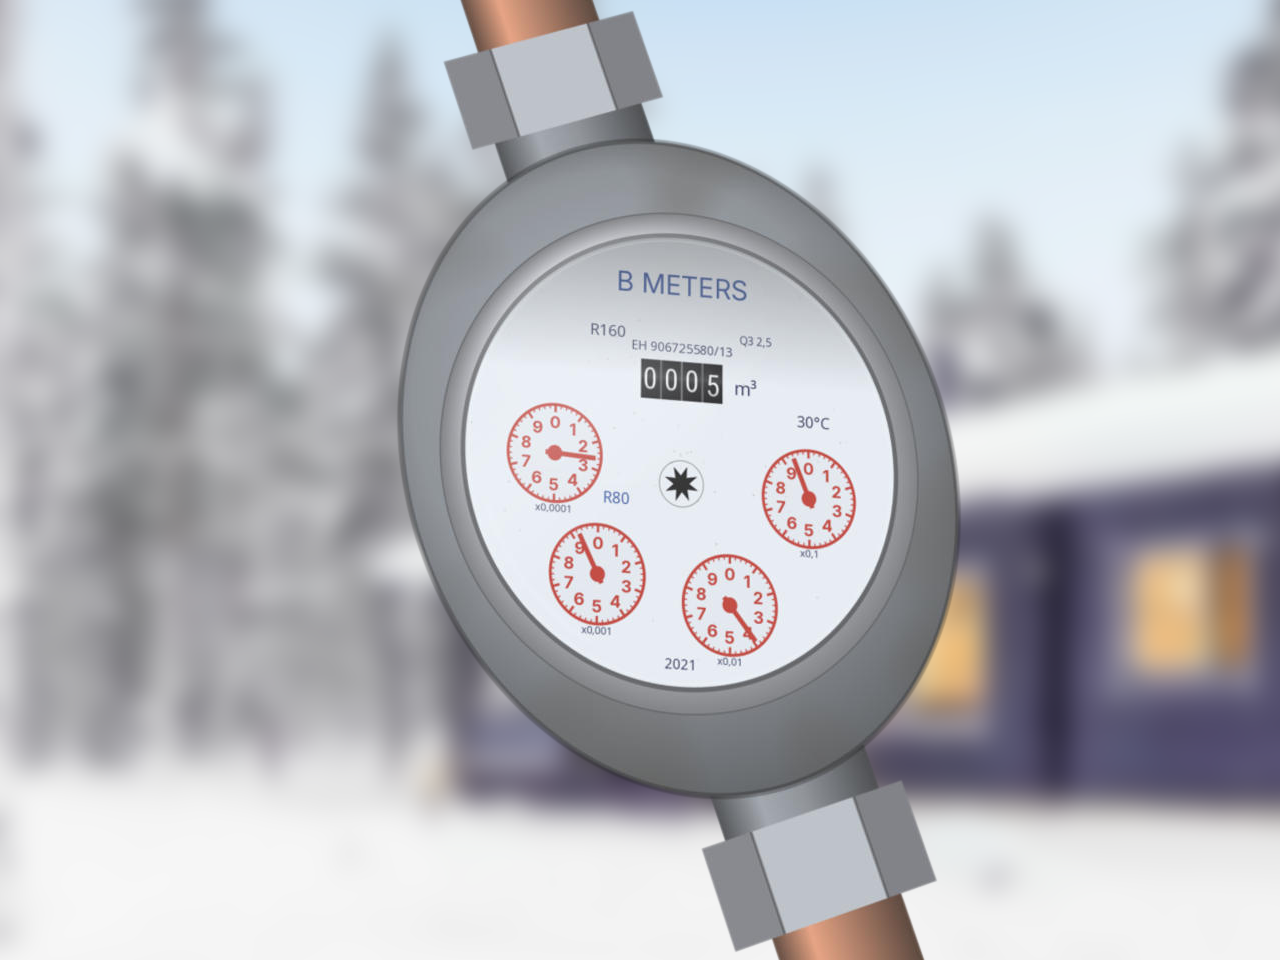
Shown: 4.9392 (m³)
